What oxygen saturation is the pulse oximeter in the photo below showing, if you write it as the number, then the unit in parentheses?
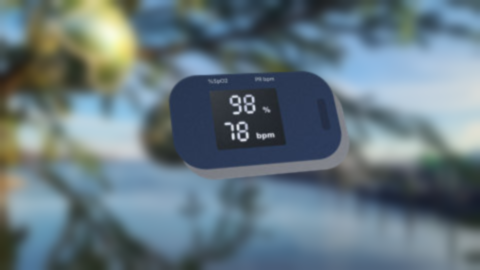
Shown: 98 (%)
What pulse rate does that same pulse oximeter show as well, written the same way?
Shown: 78 (bpm)
